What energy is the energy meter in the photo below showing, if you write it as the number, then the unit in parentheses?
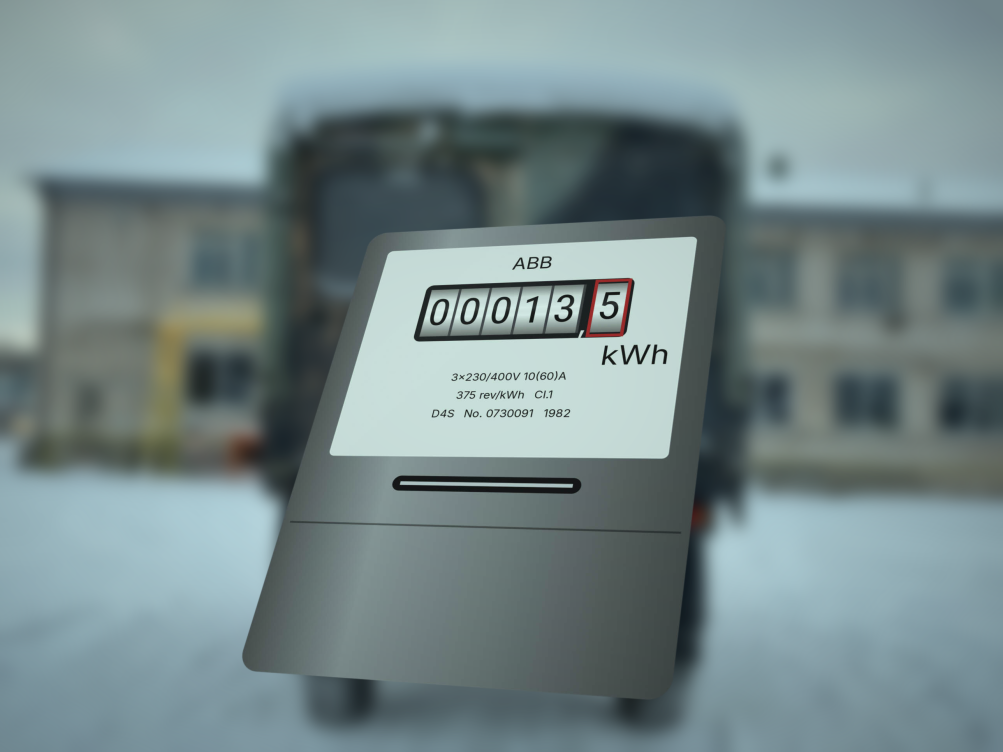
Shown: 13.5 (kWh)
